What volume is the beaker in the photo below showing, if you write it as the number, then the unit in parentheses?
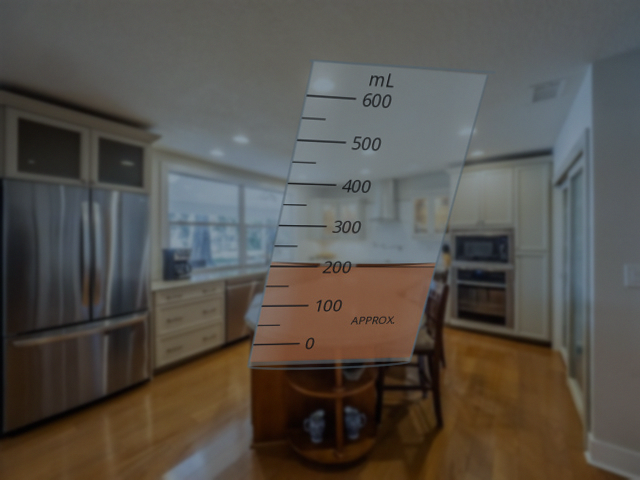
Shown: 200 (mL)
